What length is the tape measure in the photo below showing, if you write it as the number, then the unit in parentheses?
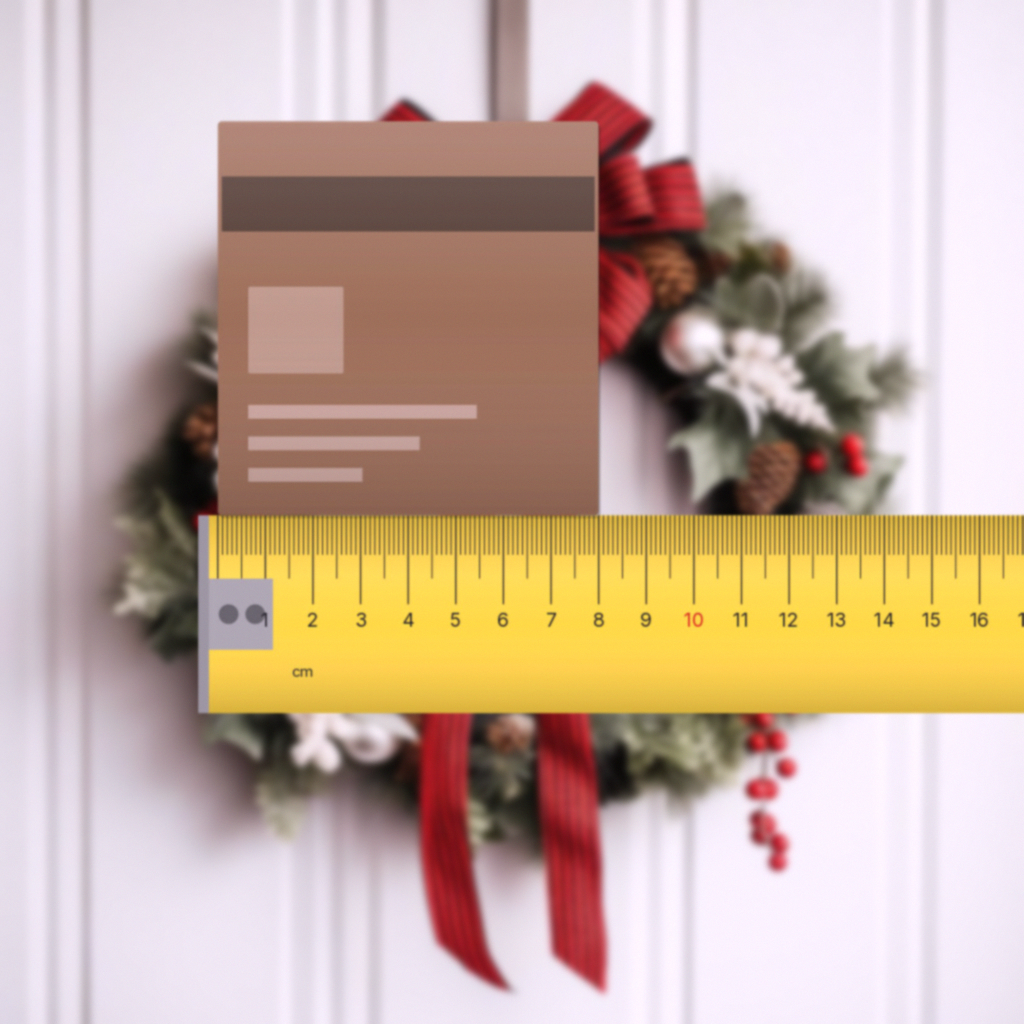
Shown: 8 (cm)
